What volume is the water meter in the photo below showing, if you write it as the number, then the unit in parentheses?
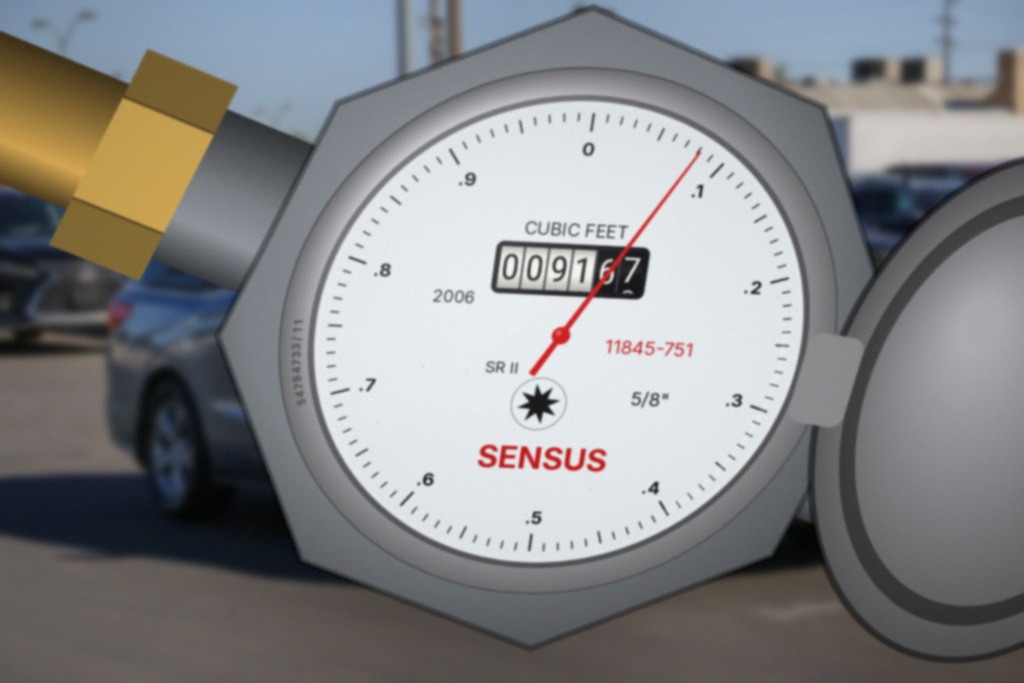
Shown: 9167.08 (ft³)
